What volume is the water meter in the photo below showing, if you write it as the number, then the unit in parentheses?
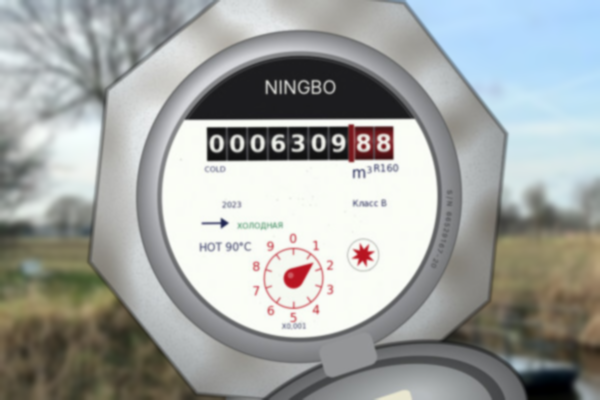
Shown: 6309.881 (m³)
